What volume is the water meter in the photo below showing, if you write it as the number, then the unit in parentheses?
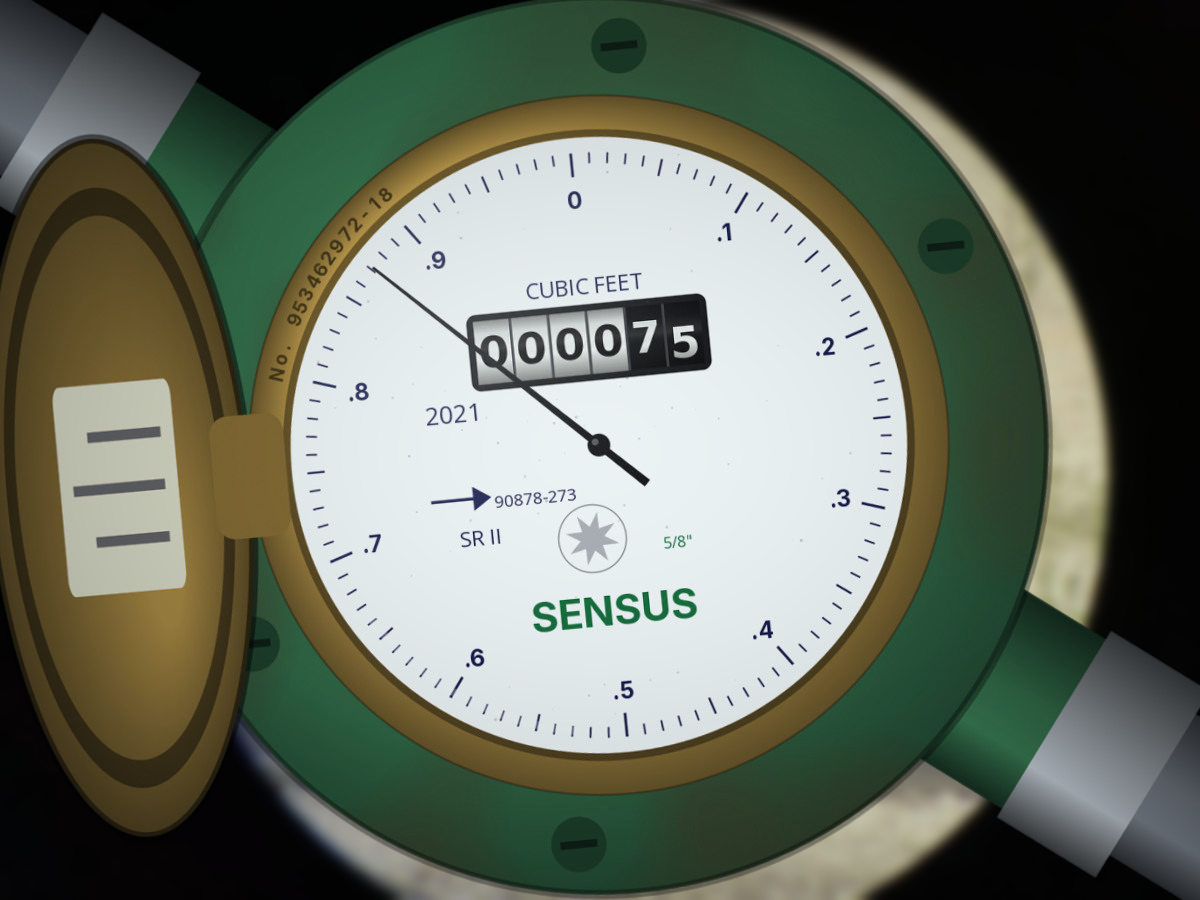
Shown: 74.87 (ft³)
